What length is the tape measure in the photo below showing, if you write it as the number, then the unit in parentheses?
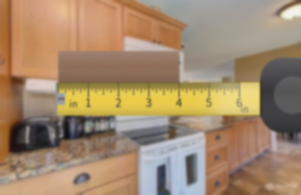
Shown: 4 (in)
